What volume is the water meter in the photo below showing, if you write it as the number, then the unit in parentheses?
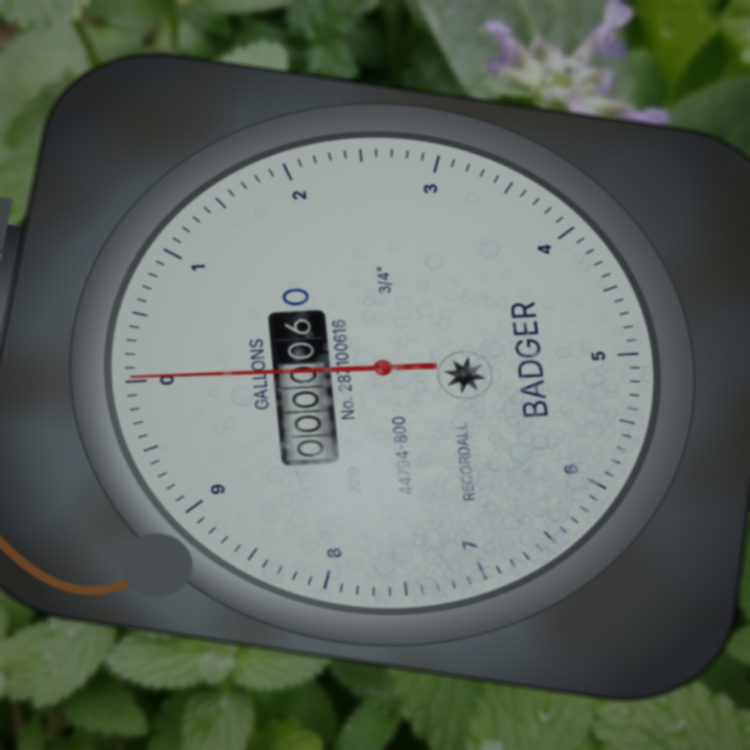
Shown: 60.0 (gal)
